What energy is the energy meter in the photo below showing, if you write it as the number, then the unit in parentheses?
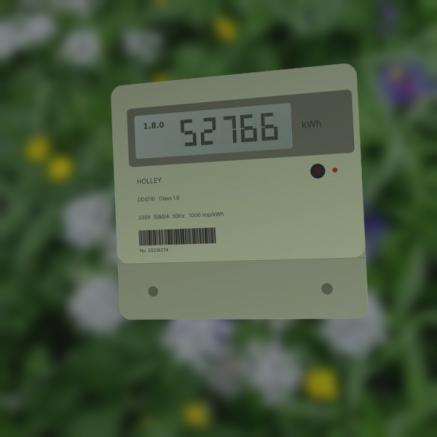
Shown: 52766 (kWh)
